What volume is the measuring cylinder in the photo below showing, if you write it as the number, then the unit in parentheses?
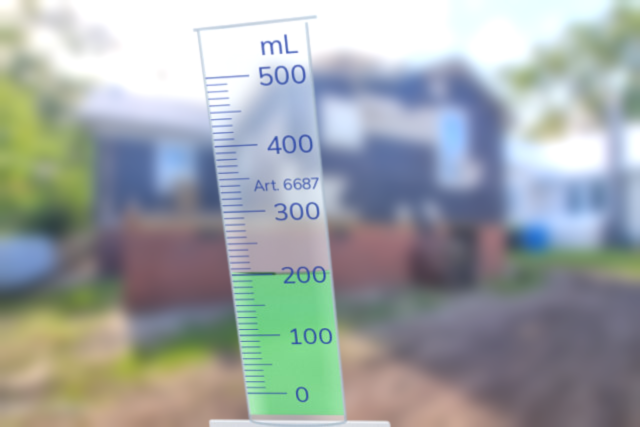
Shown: 200 (mL)
